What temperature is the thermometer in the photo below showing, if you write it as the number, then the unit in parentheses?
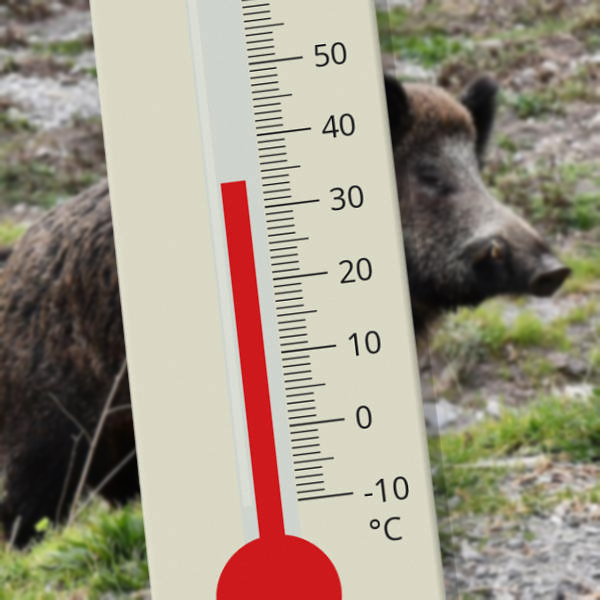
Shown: 34 (°C)
